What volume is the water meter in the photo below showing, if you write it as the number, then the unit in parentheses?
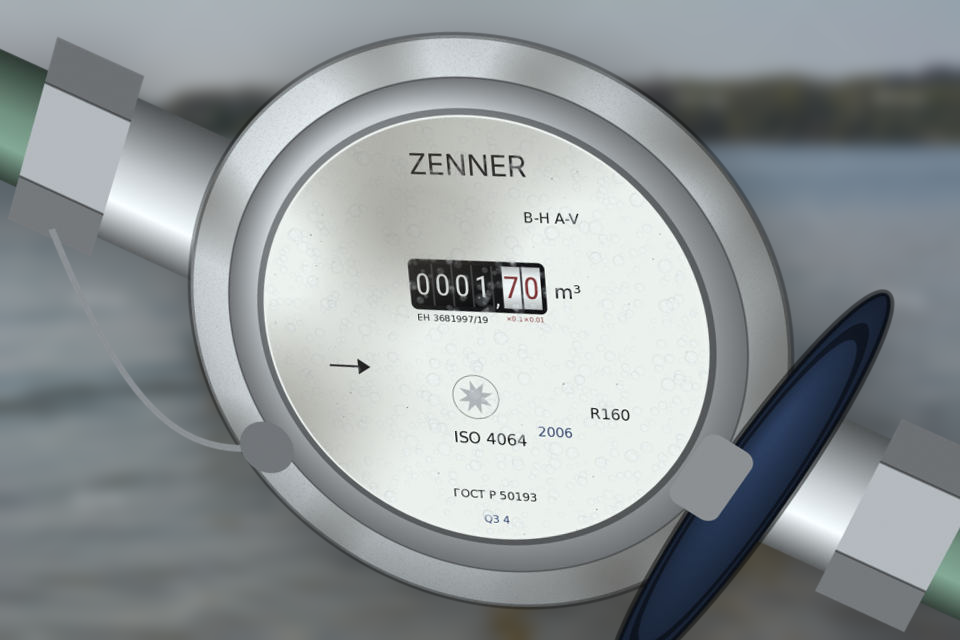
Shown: 1.70 (m³)
